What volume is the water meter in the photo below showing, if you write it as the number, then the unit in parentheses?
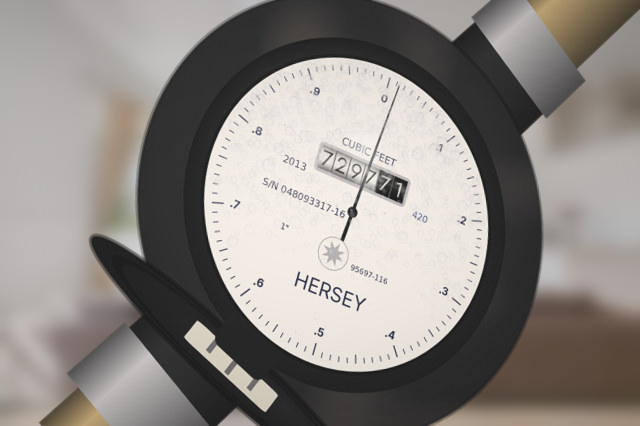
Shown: 729771.01 (ft³)
